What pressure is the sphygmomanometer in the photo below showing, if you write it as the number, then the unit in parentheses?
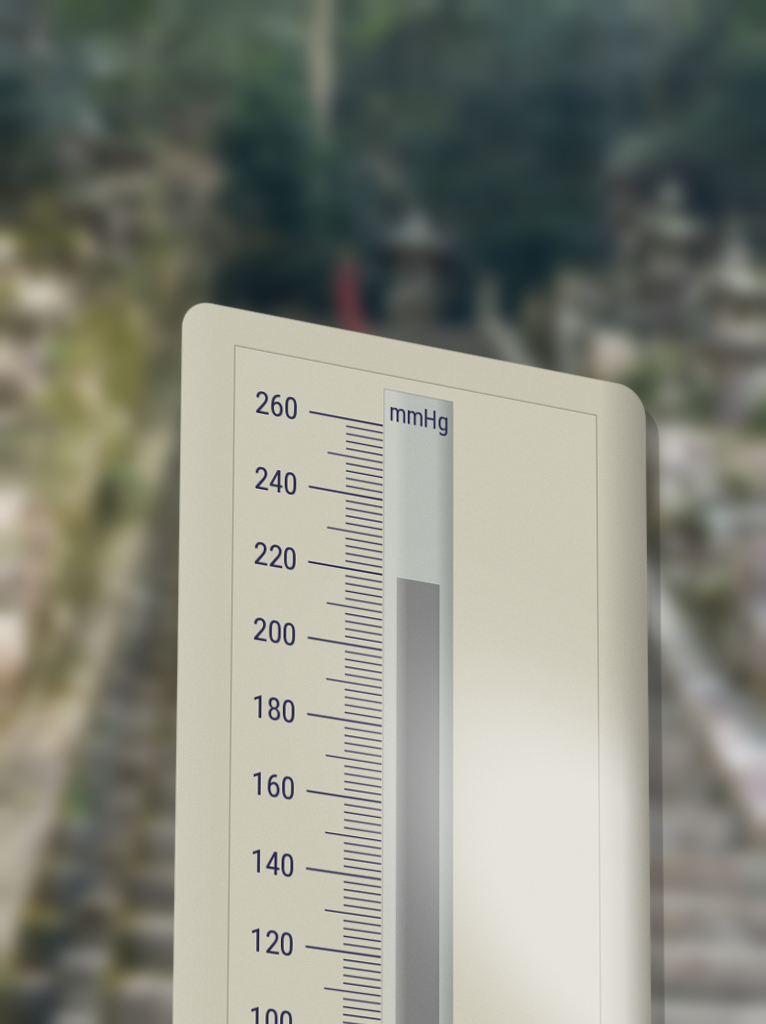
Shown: 220 (mmHg)
